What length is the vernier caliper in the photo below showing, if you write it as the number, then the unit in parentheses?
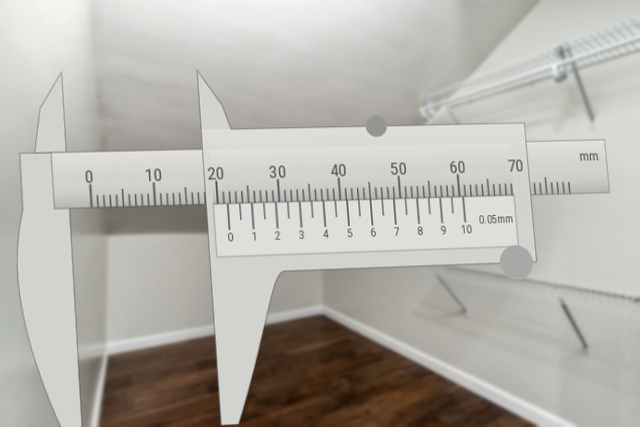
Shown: 21.6 (mm)
